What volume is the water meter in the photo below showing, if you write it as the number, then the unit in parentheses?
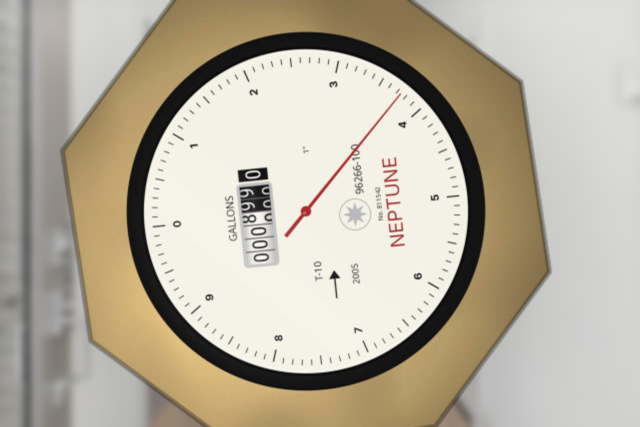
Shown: 8993.7 (gal)
